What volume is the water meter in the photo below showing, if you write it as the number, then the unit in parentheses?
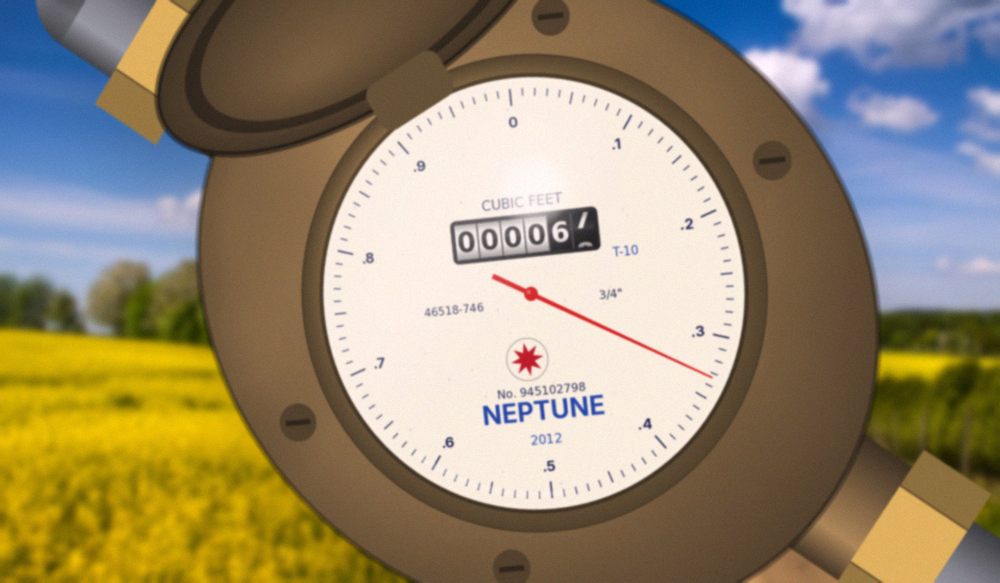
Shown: 67.33 (ft³)
